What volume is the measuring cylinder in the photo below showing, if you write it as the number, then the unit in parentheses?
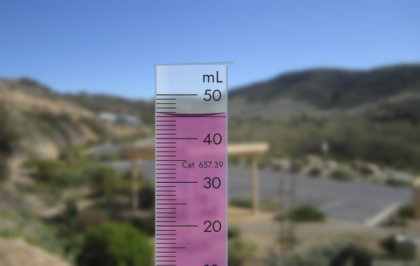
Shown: 45 (mL)
